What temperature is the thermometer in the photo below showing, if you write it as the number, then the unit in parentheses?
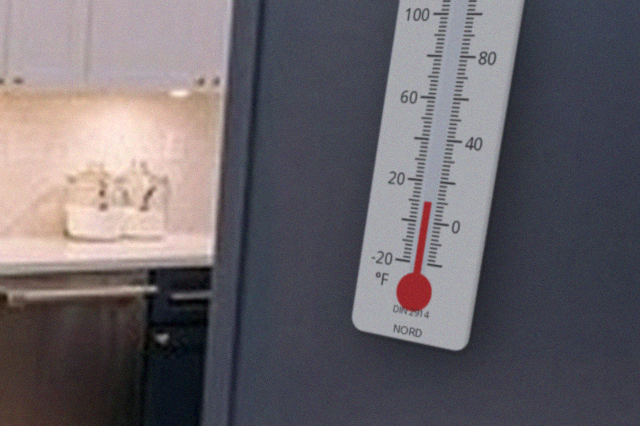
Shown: 10 (°F)
